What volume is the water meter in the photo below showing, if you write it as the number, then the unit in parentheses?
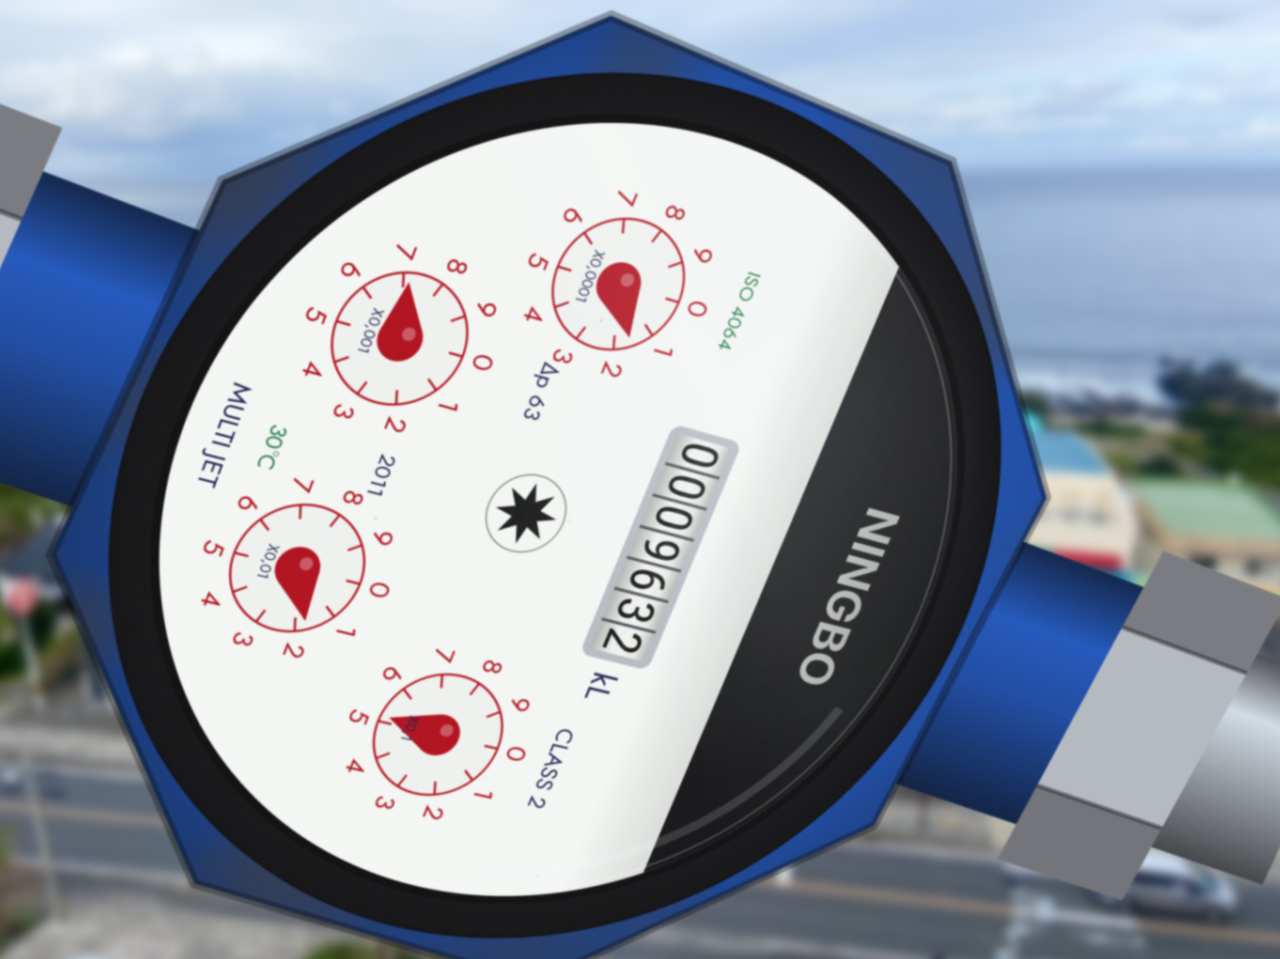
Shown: 9632.5171 (kL)
